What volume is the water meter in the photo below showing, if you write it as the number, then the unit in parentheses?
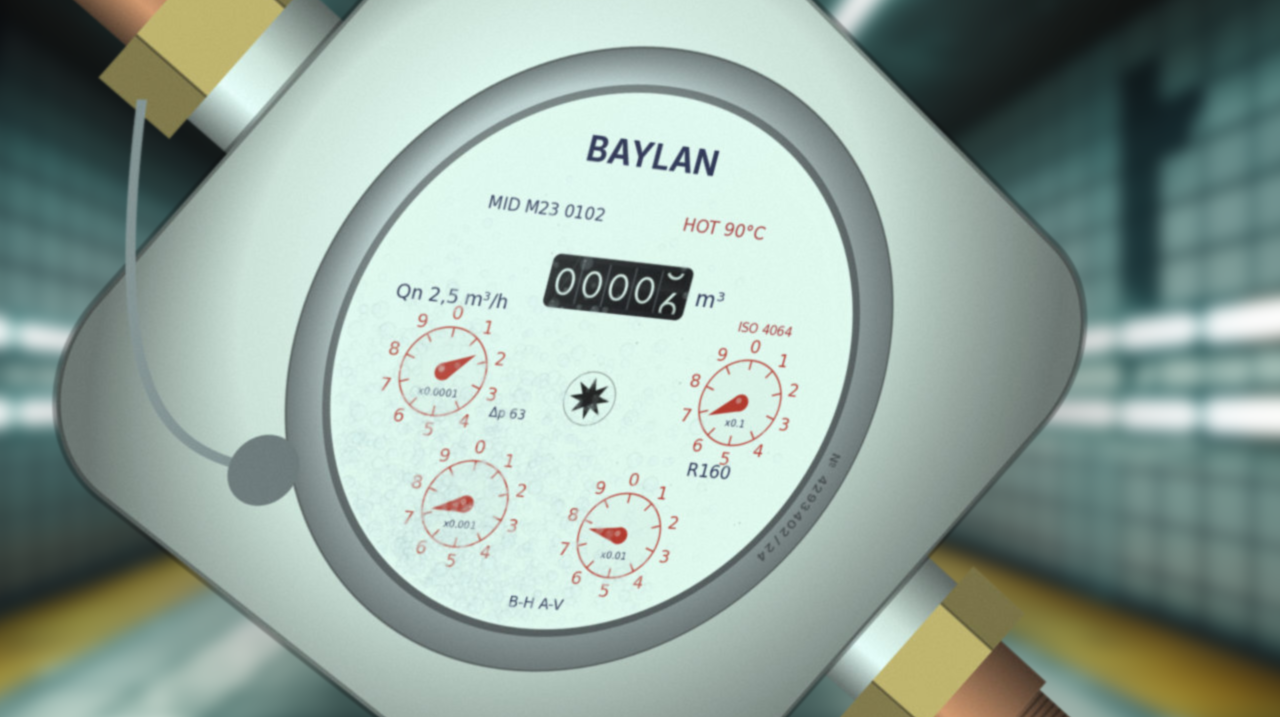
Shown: 5.6771 (m³)
